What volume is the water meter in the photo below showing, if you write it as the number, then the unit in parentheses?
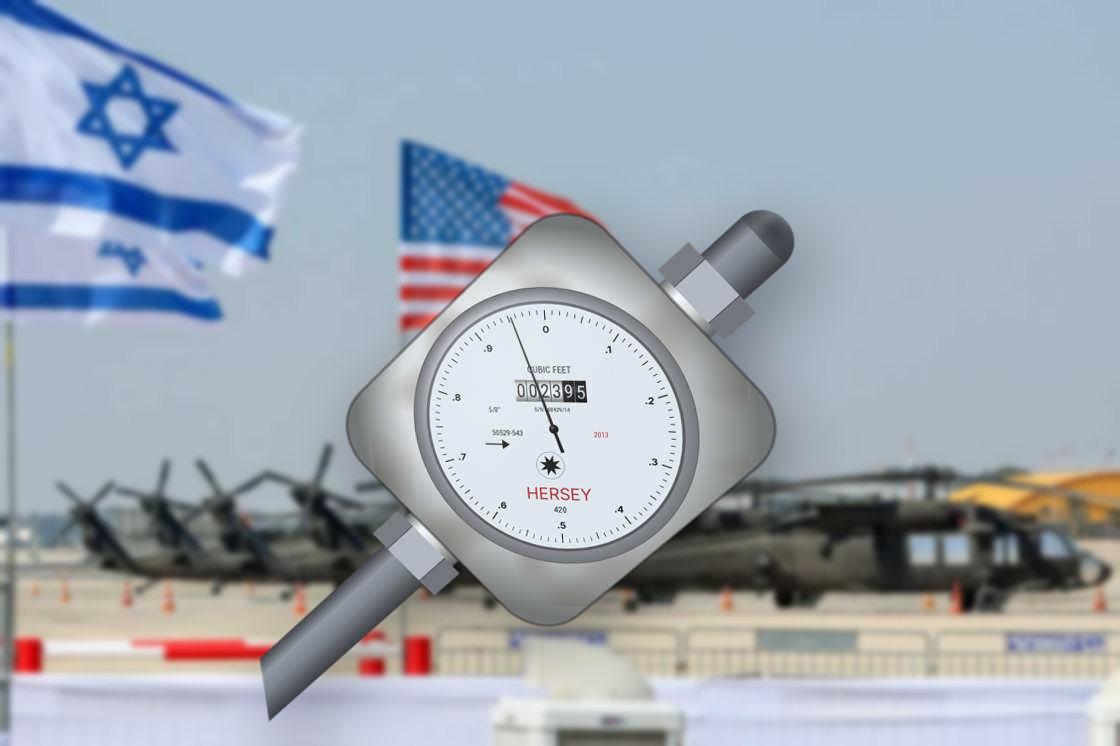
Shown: 2394.95 (ft³)
